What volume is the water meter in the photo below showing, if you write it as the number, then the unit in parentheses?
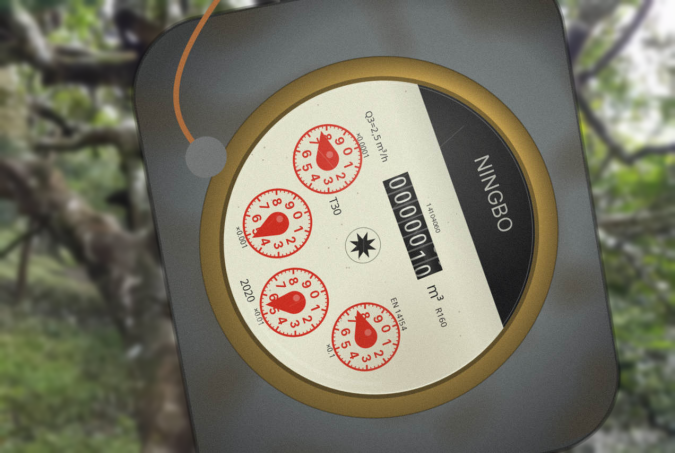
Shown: 9.7547 (m³)
